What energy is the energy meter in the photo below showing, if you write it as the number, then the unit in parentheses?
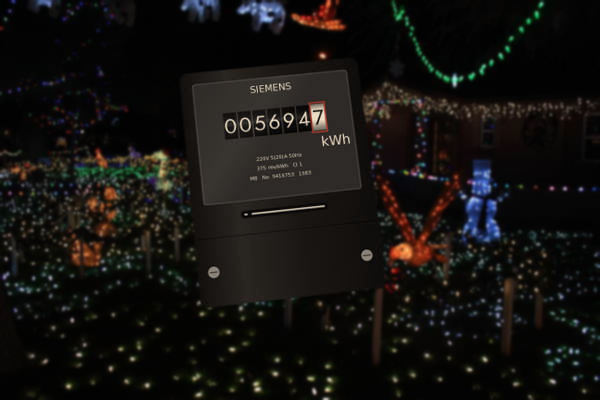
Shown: 5694.7 (kWh)
